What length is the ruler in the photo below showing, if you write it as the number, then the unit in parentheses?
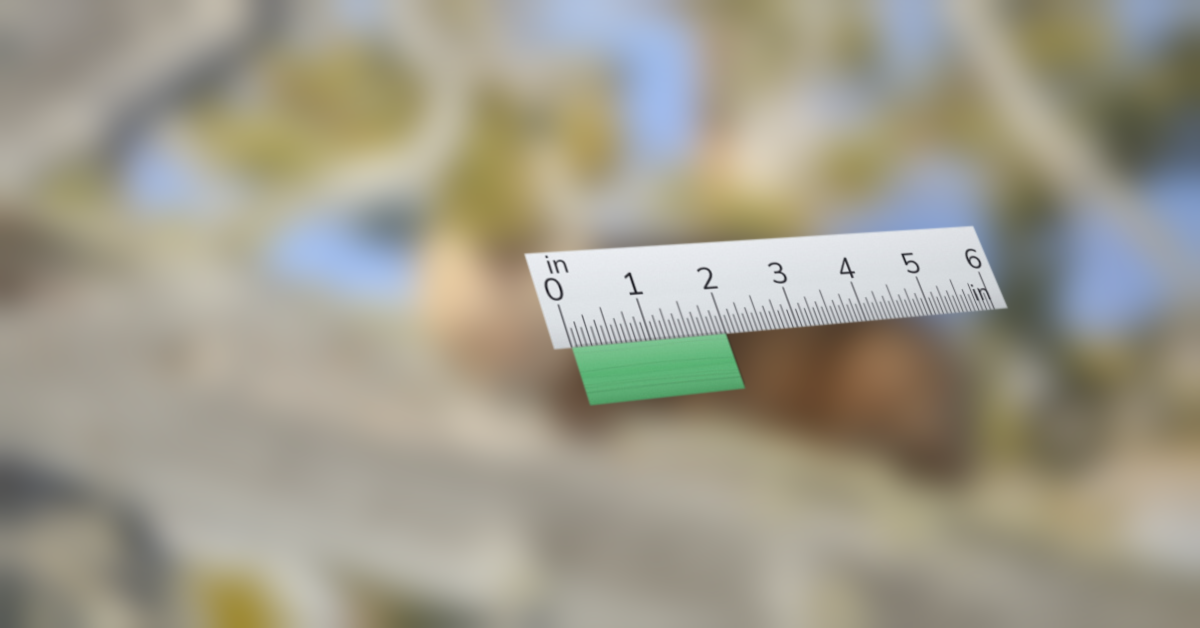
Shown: 2 (in)
